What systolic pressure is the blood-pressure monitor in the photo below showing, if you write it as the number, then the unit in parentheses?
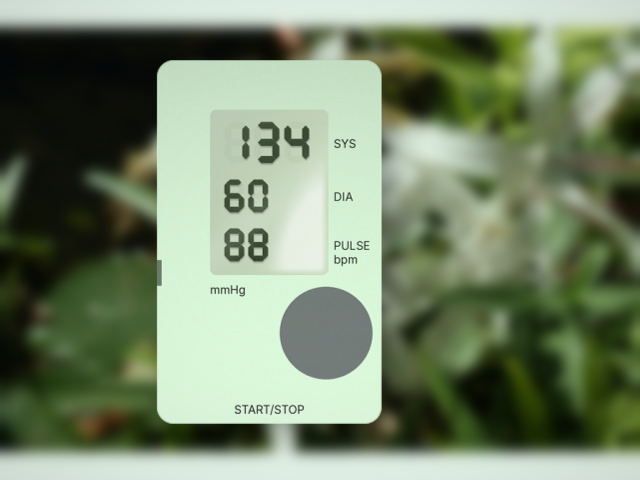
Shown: 134 (mmHg)
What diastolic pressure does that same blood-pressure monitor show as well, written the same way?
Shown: 60 (mmHg)
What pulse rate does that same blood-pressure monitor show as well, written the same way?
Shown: 88 (bpm)
